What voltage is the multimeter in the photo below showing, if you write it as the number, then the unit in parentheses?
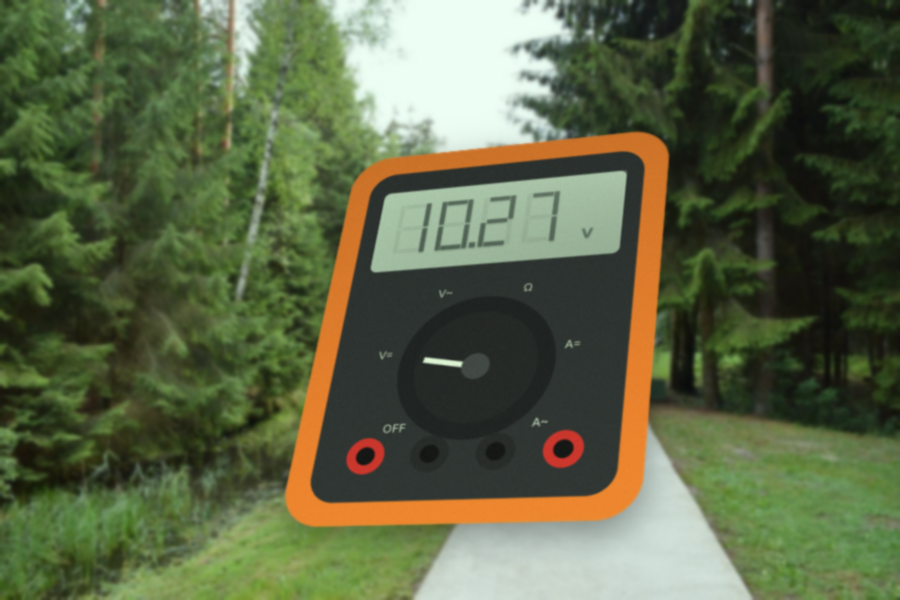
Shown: 10.27 (V)
